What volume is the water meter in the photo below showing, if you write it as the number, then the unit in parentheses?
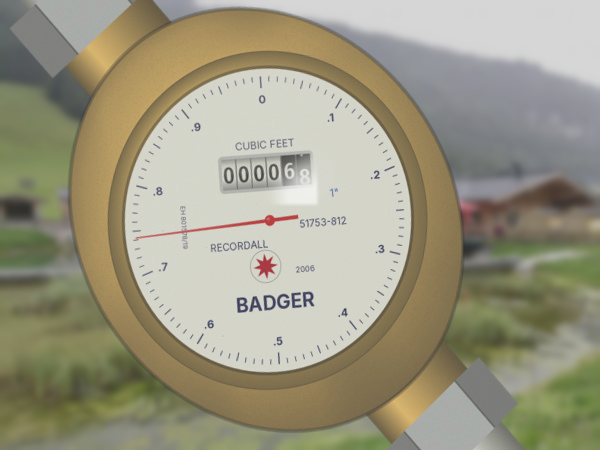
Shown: 67.74 (ft³)
